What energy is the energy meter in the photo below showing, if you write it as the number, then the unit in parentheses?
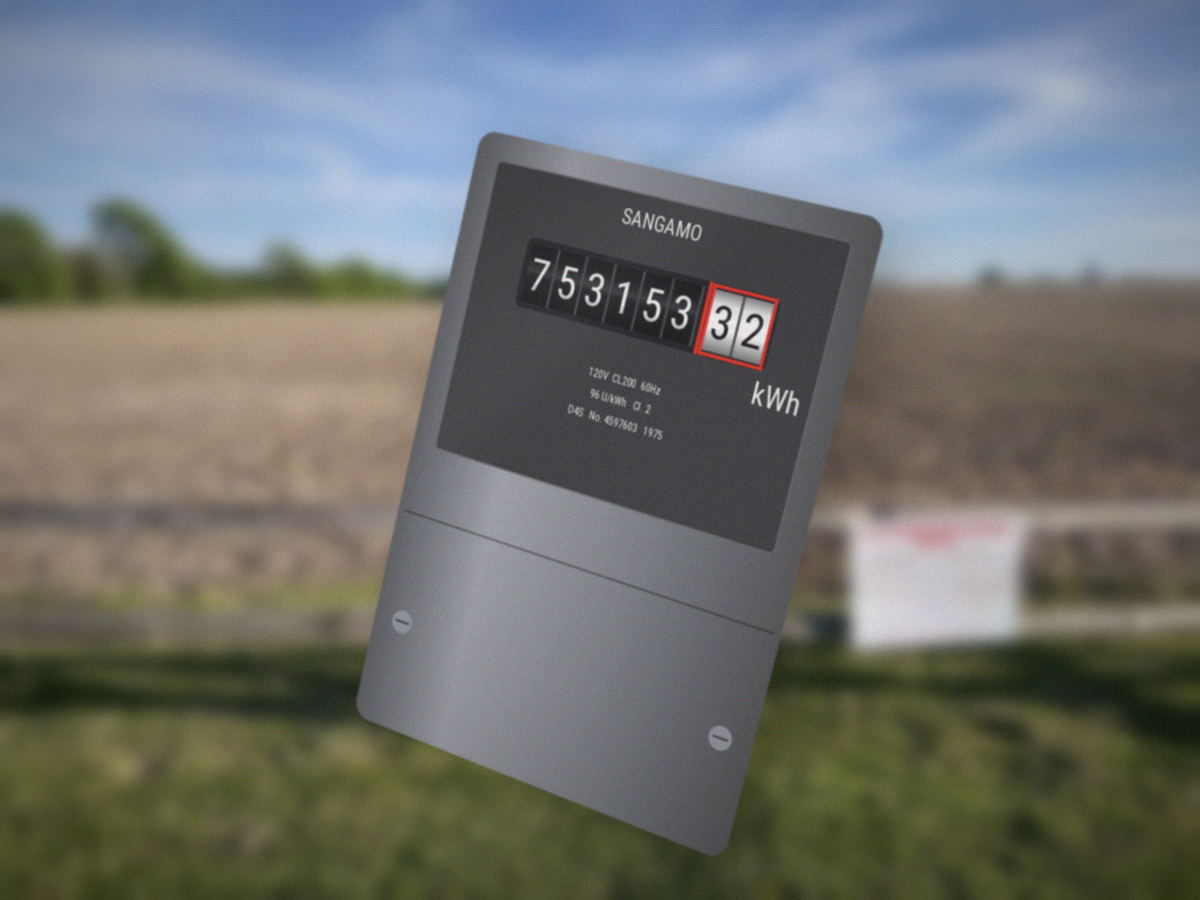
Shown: 753153.32 (kWh)
